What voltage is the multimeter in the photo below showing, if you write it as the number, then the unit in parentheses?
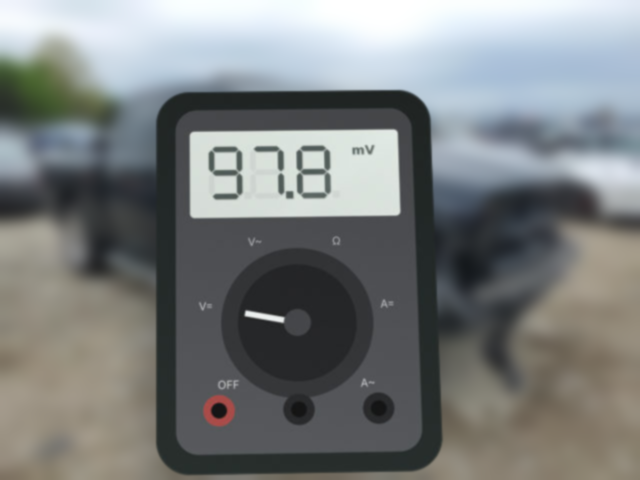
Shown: 97.8 (mV)
